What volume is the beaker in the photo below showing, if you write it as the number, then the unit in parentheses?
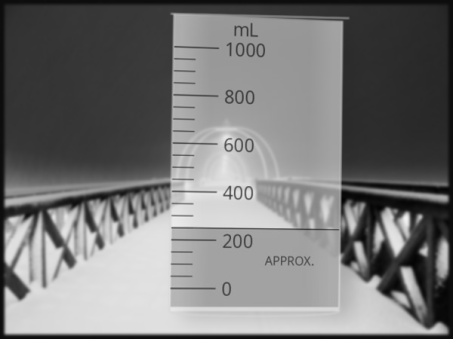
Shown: 250 (mL)
